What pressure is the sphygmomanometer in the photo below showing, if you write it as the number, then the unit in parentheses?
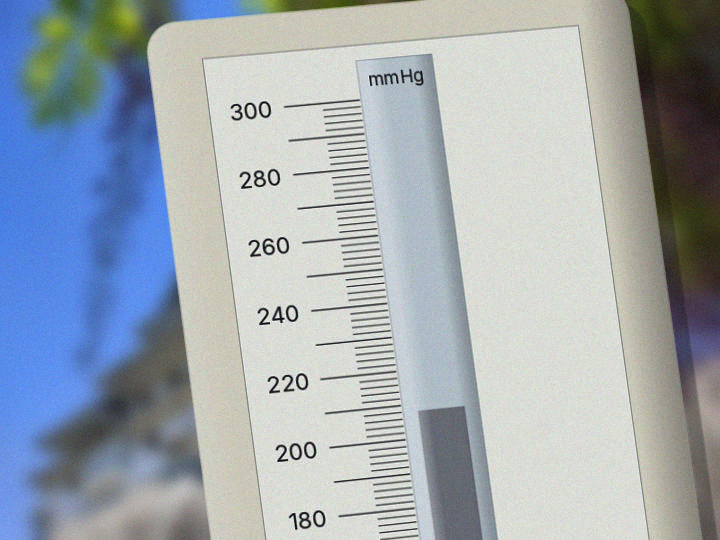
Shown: 208 (mmHg)
